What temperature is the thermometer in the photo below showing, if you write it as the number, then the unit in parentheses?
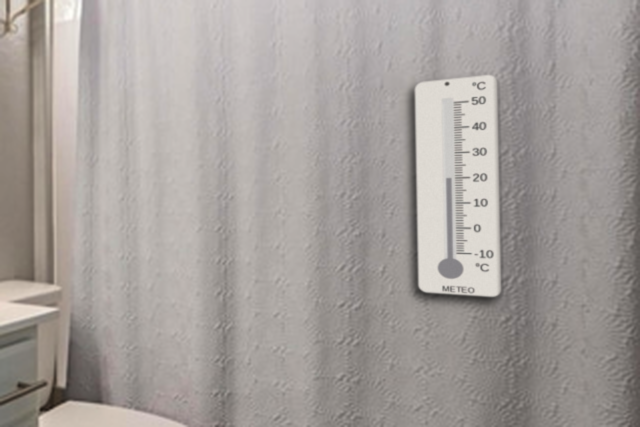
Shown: 20 (°C)
